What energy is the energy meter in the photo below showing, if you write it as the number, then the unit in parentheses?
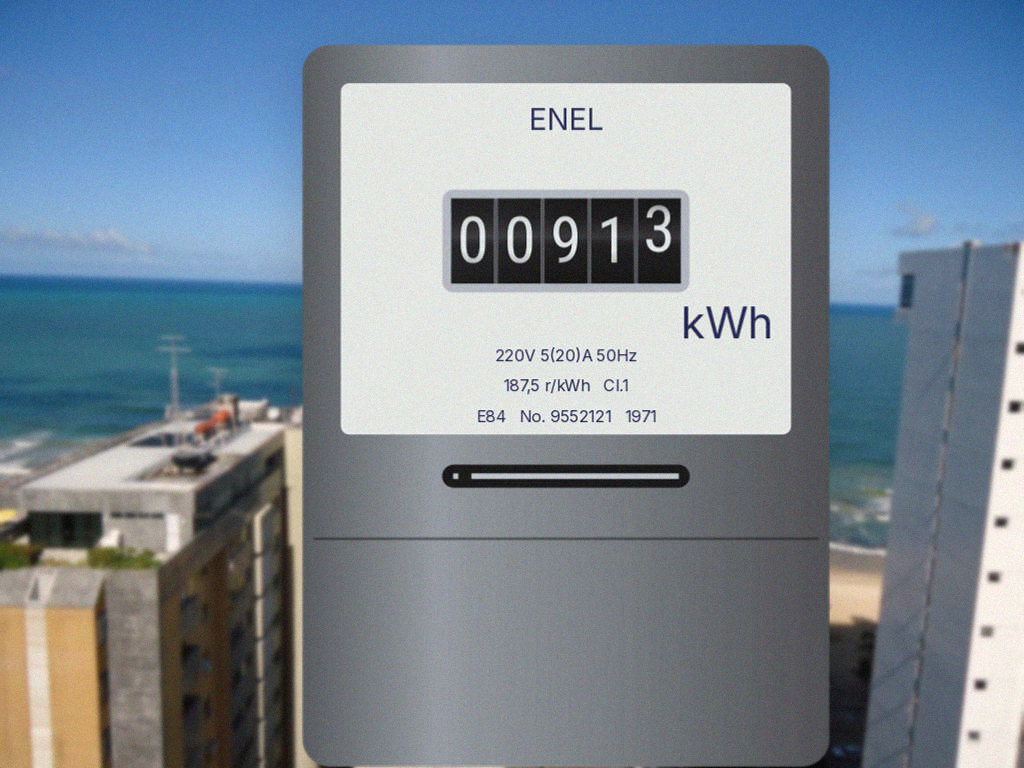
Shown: 913 (kWh)
